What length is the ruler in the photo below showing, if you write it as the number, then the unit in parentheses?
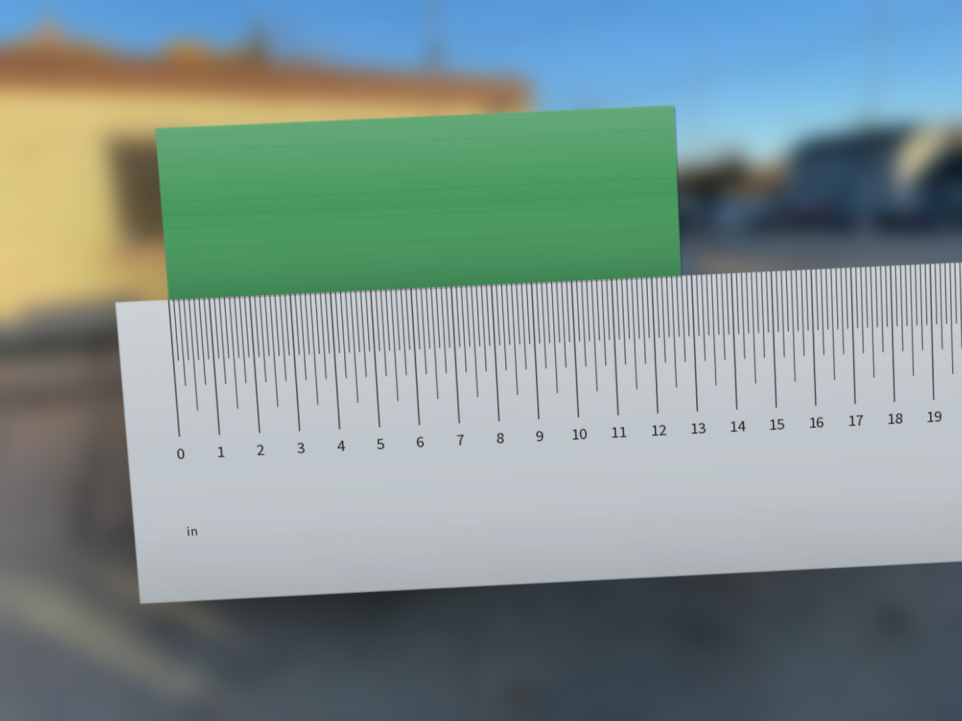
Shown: 12.75 (in)
